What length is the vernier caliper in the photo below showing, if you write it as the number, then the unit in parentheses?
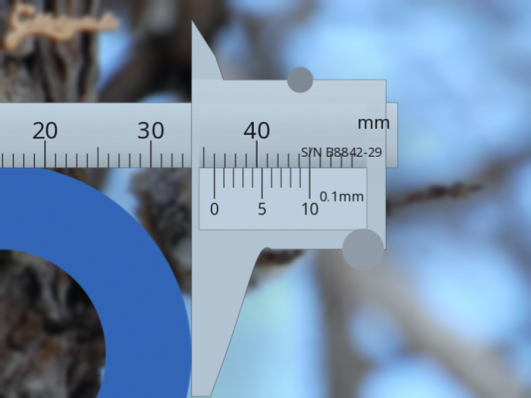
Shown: 36.0 (mm)
